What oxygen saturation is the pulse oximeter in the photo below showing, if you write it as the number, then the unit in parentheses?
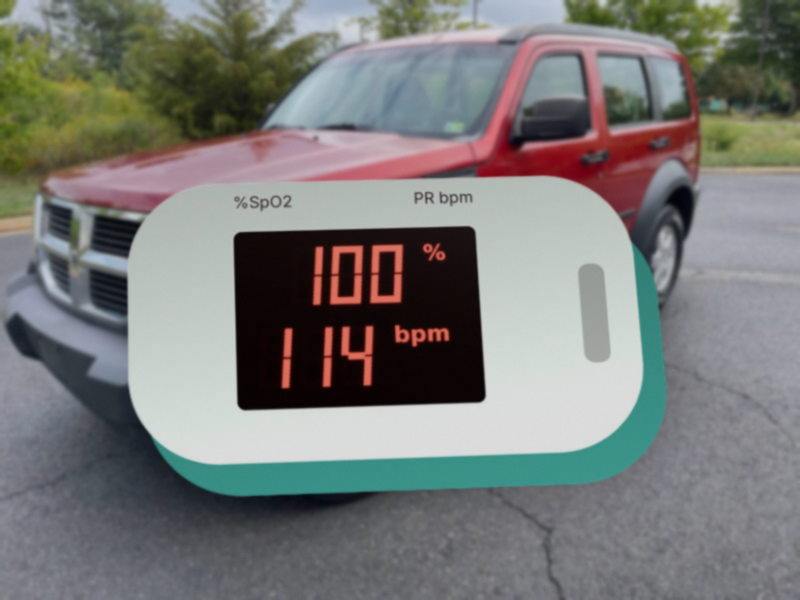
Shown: 100 (%)
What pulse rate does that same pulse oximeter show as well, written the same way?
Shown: 114 (bpm)
